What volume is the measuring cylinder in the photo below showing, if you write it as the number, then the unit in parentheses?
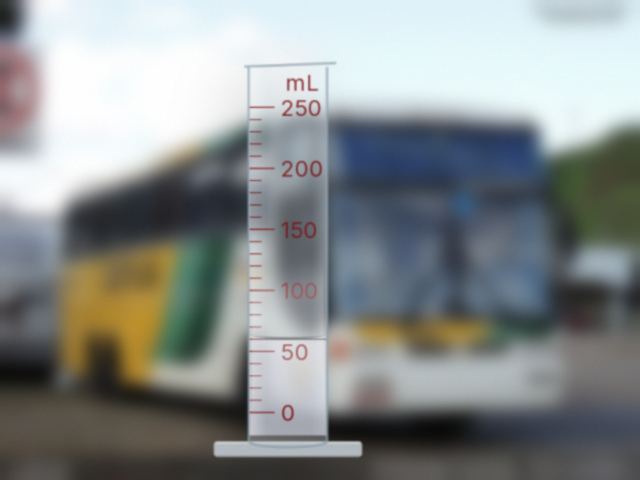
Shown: 60 (mL)
